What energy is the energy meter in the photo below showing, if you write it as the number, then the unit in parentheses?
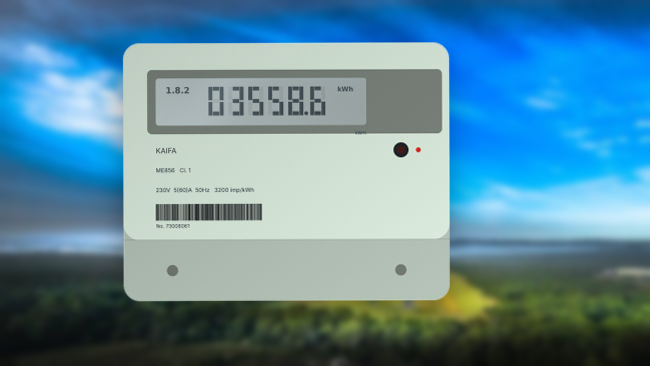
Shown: 3558.6 (kWh)
